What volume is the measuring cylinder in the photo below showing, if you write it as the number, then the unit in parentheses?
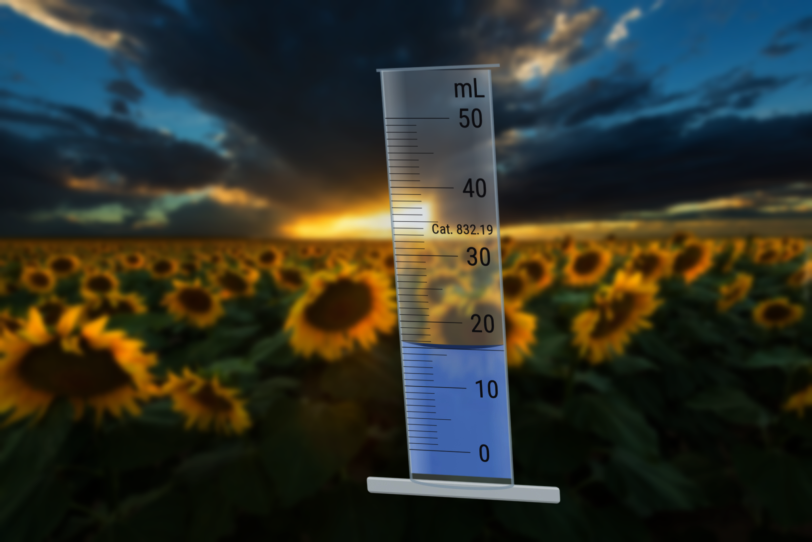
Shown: 16 (mL)
